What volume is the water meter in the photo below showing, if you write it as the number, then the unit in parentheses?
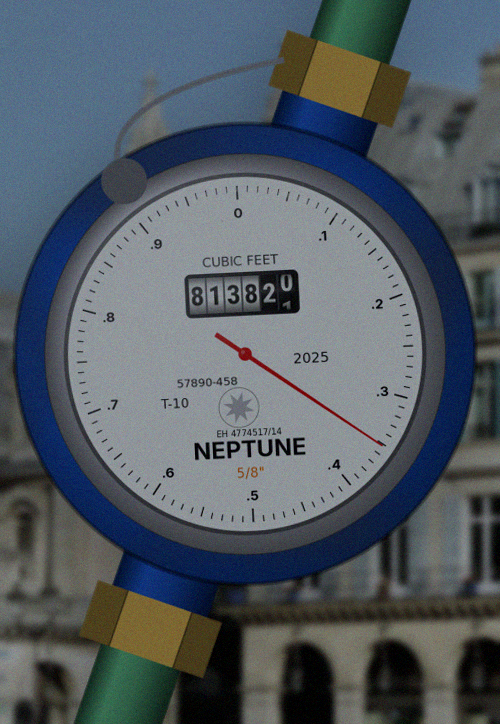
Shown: 813820.35 (ft³)
